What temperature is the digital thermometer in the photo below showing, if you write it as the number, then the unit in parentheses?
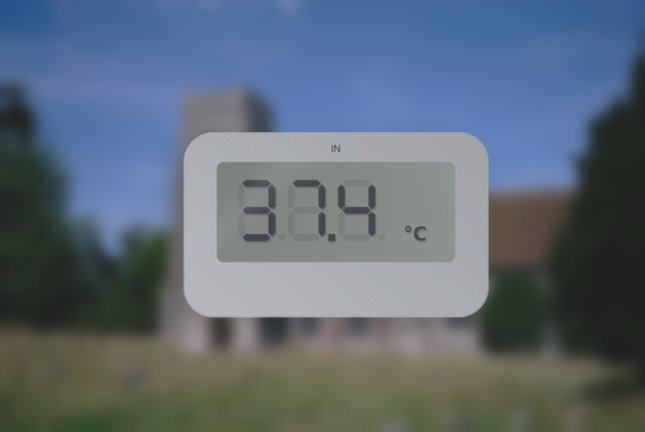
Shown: 37.4 (°C)
